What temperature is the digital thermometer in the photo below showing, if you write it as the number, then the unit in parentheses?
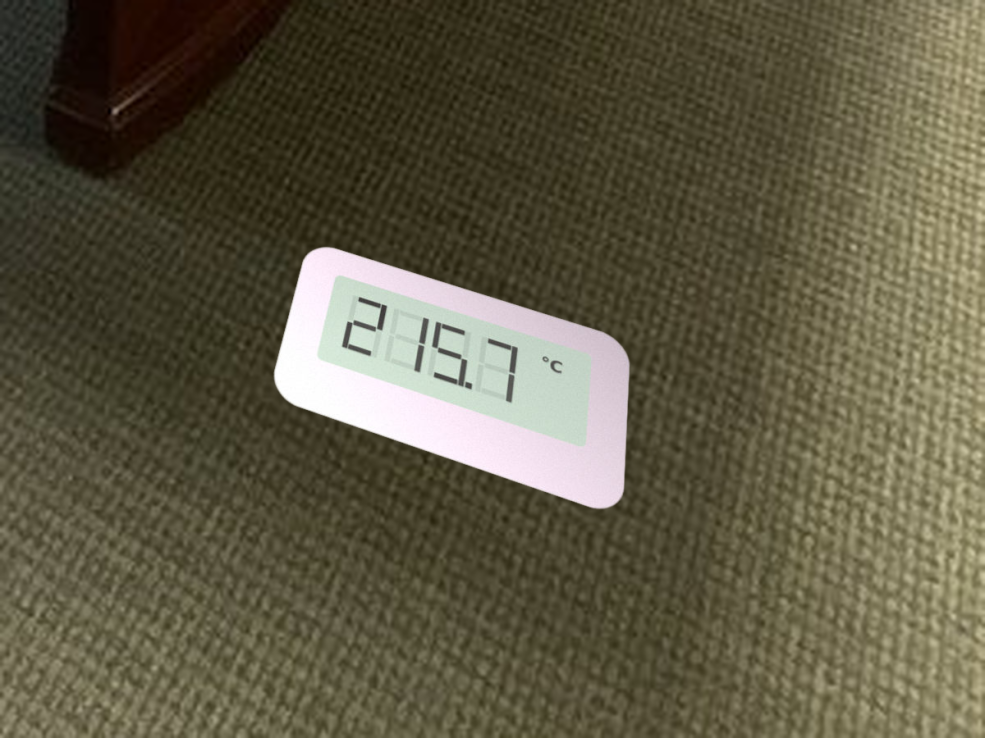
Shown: 215.7 (°C)
